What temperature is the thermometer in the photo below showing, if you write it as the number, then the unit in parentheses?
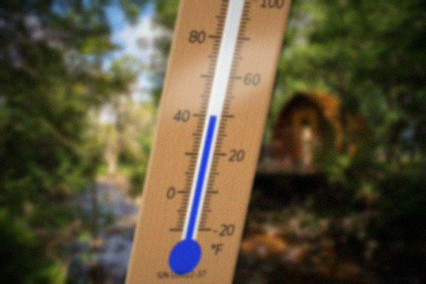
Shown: 40 (°F)
